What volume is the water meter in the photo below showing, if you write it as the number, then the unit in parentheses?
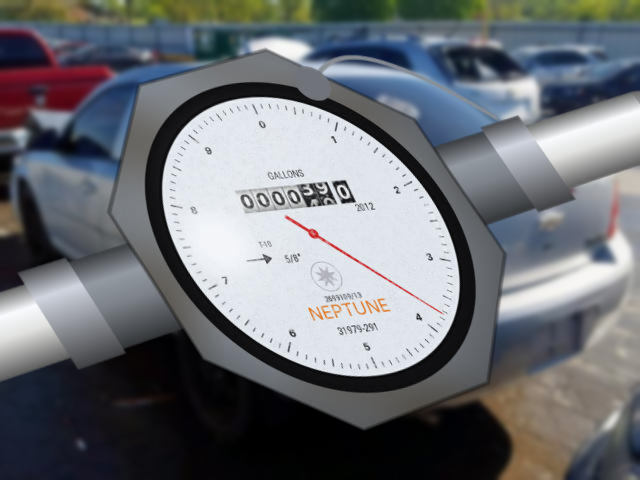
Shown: 393.7 (gal)
